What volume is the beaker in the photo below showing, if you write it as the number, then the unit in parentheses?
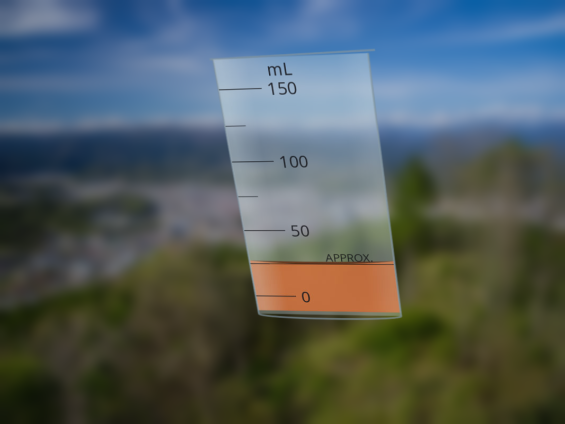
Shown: 25 (mL)
